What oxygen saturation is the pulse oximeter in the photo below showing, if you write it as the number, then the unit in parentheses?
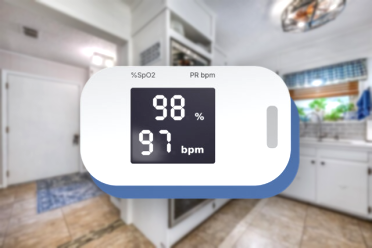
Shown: 98 (%)
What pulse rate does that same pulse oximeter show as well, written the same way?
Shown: 97 (bpm)
